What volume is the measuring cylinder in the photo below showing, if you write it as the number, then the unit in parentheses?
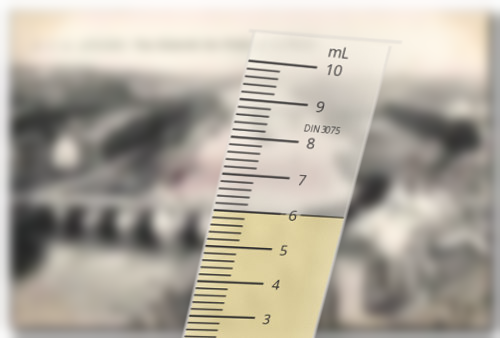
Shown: 6 (mL)
